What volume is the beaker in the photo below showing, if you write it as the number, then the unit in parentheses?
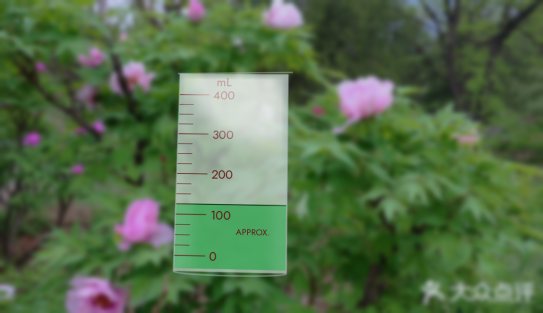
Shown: 125 (mL)
